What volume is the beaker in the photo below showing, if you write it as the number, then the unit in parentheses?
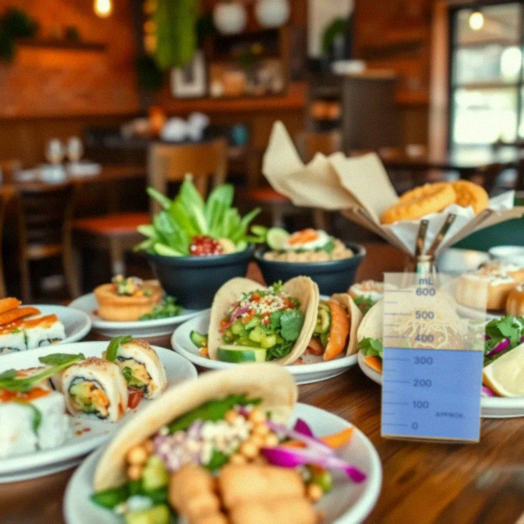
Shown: 350 (mL)
